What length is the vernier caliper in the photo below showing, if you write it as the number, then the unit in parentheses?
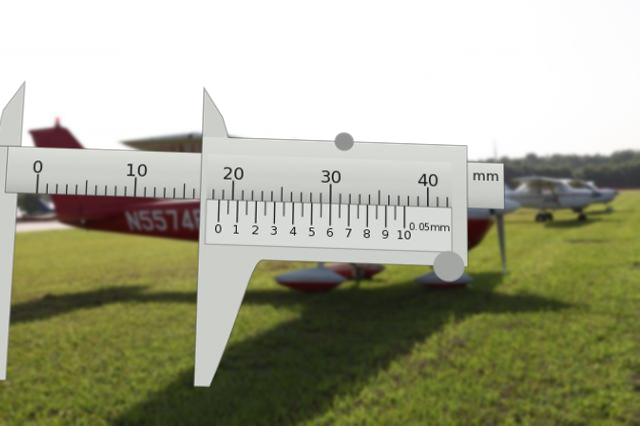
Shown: 18.6 (mm)
